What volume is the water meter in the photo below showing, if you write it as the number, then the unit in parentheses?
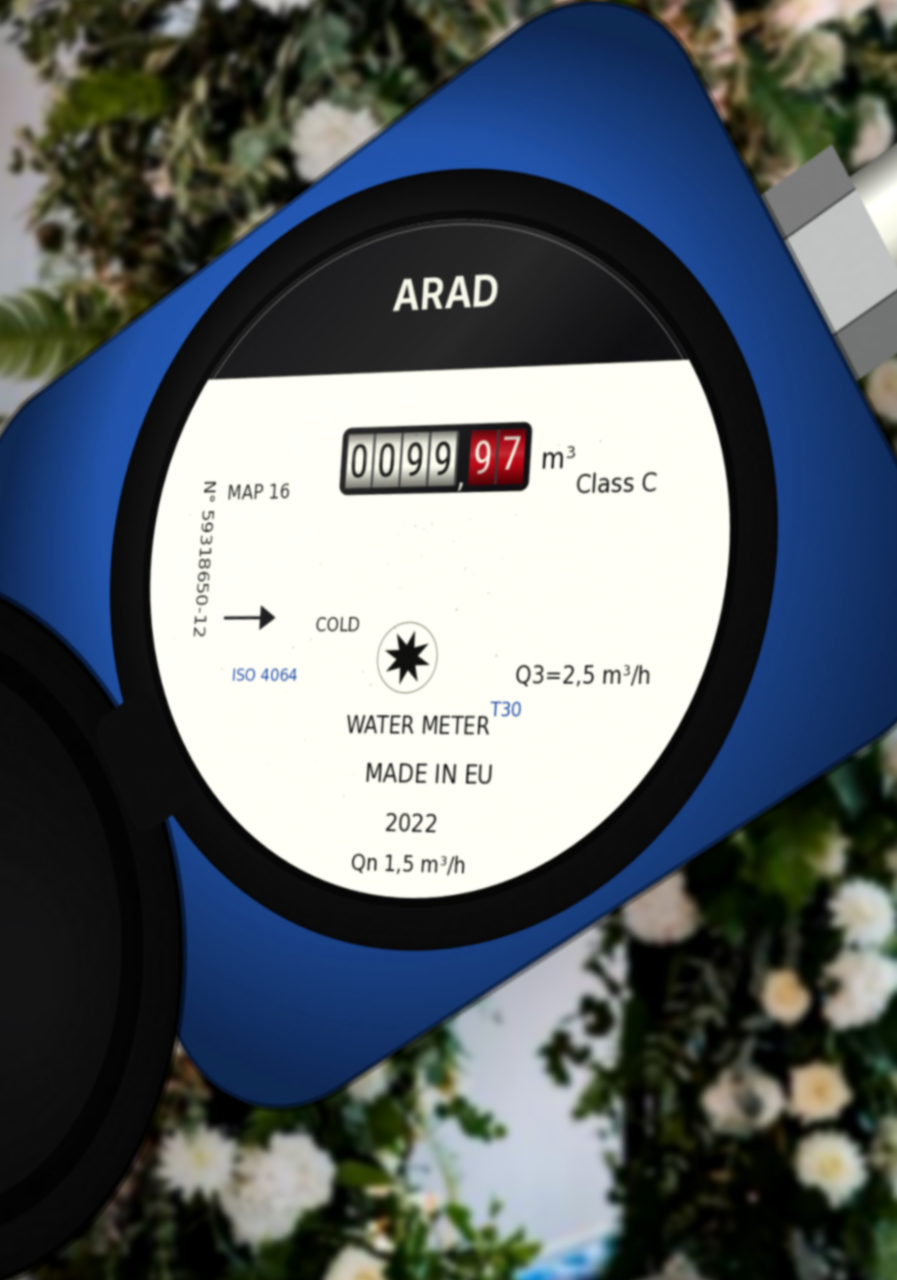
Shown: 99.97 (m³)
